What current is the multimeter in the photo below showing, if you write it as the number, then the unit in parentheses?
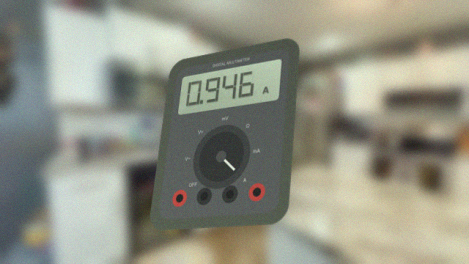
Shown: 0.946 (A)
